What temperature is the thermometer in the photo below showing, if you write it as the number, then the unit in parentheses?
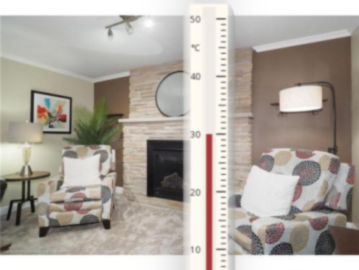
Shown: 30 (°C)
